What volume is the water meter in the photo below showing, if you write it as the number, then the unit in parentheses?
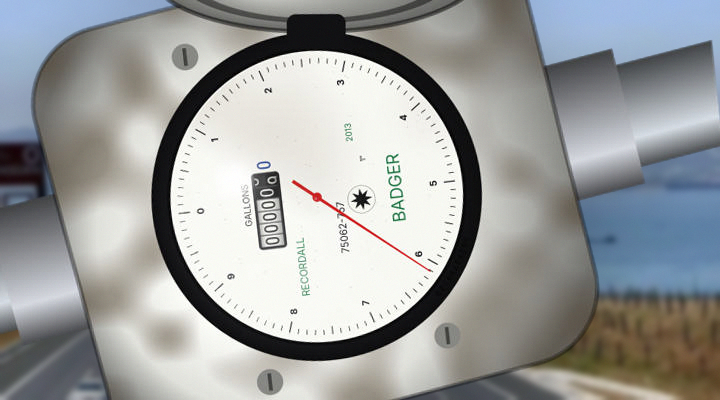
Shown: 86.1 (gal)
